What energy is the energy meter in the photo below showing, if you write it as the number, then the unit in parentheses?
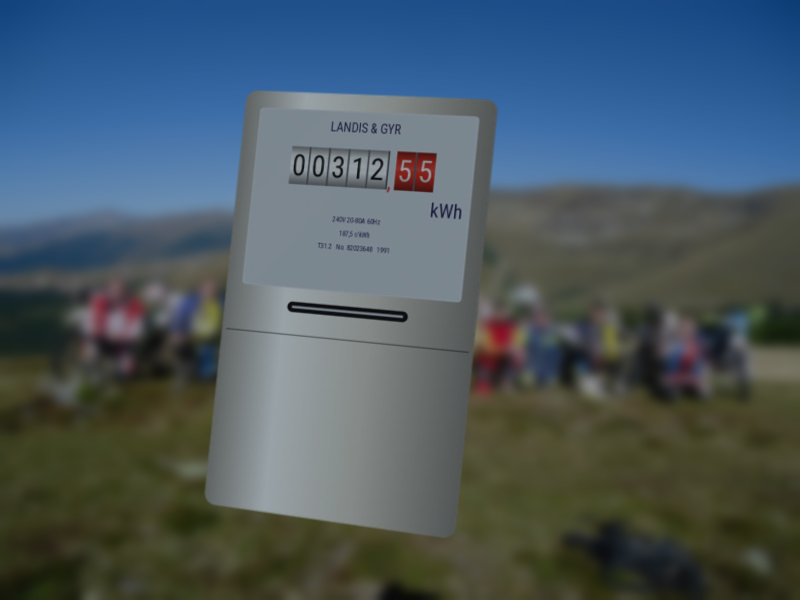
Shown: 312.55 (kWh)
